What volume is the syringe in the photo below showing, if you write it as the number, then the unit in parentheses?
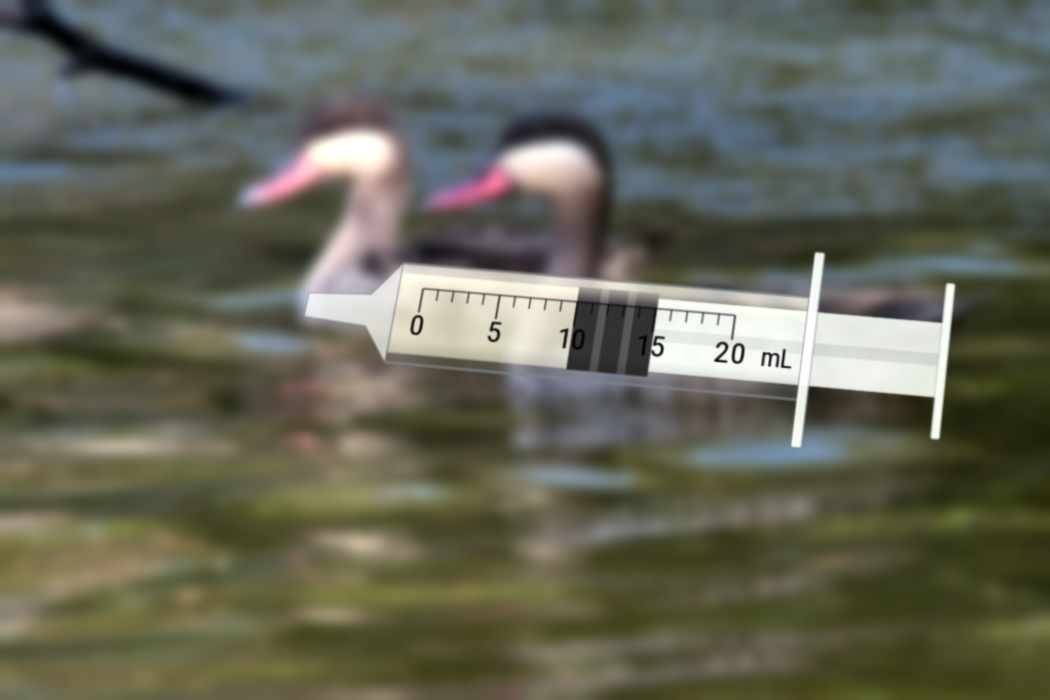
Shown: 10 (mL)
